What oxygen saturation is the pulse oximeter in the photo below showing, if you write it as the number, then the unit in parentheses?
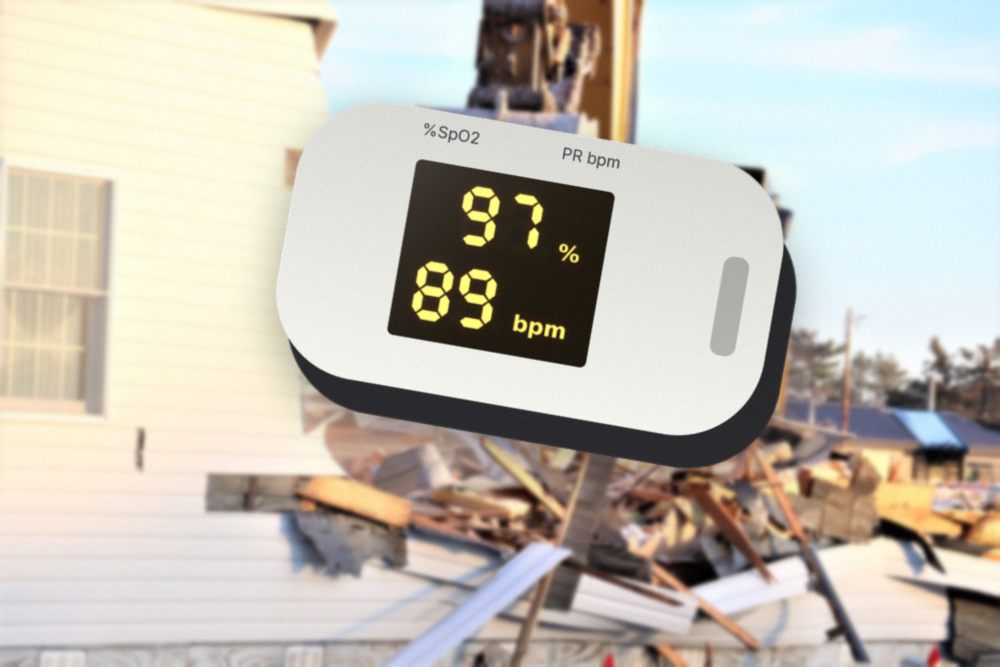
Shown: 97 (%)
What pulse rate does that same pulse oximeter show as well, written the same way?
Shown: 89 (bpm)
